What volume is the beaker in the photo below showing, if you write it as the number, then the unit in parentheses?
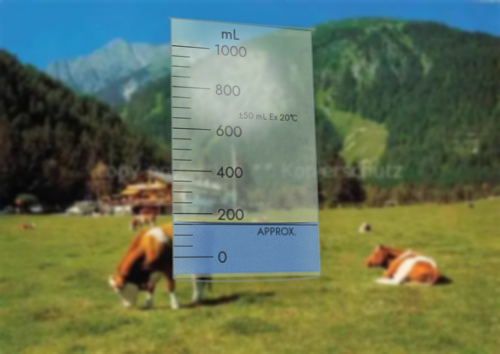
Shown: 150 (mL)
